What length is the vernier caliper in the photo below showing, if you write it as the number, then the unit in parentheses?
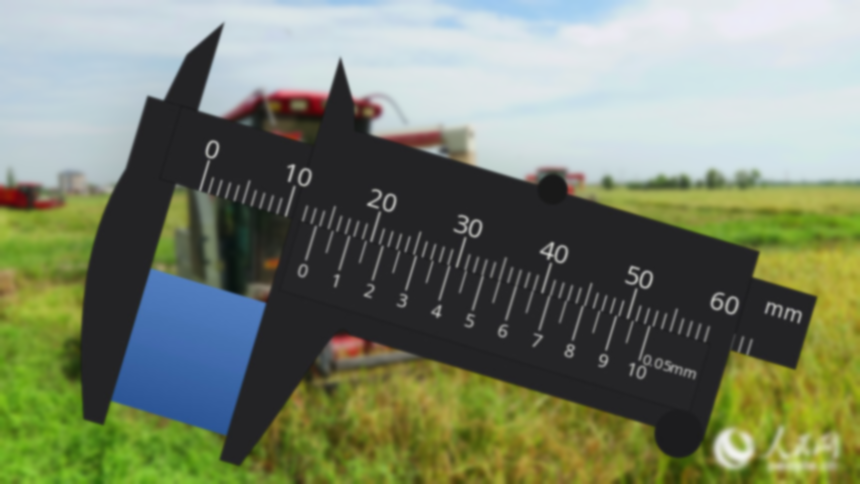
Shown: 13.6 (mm)
